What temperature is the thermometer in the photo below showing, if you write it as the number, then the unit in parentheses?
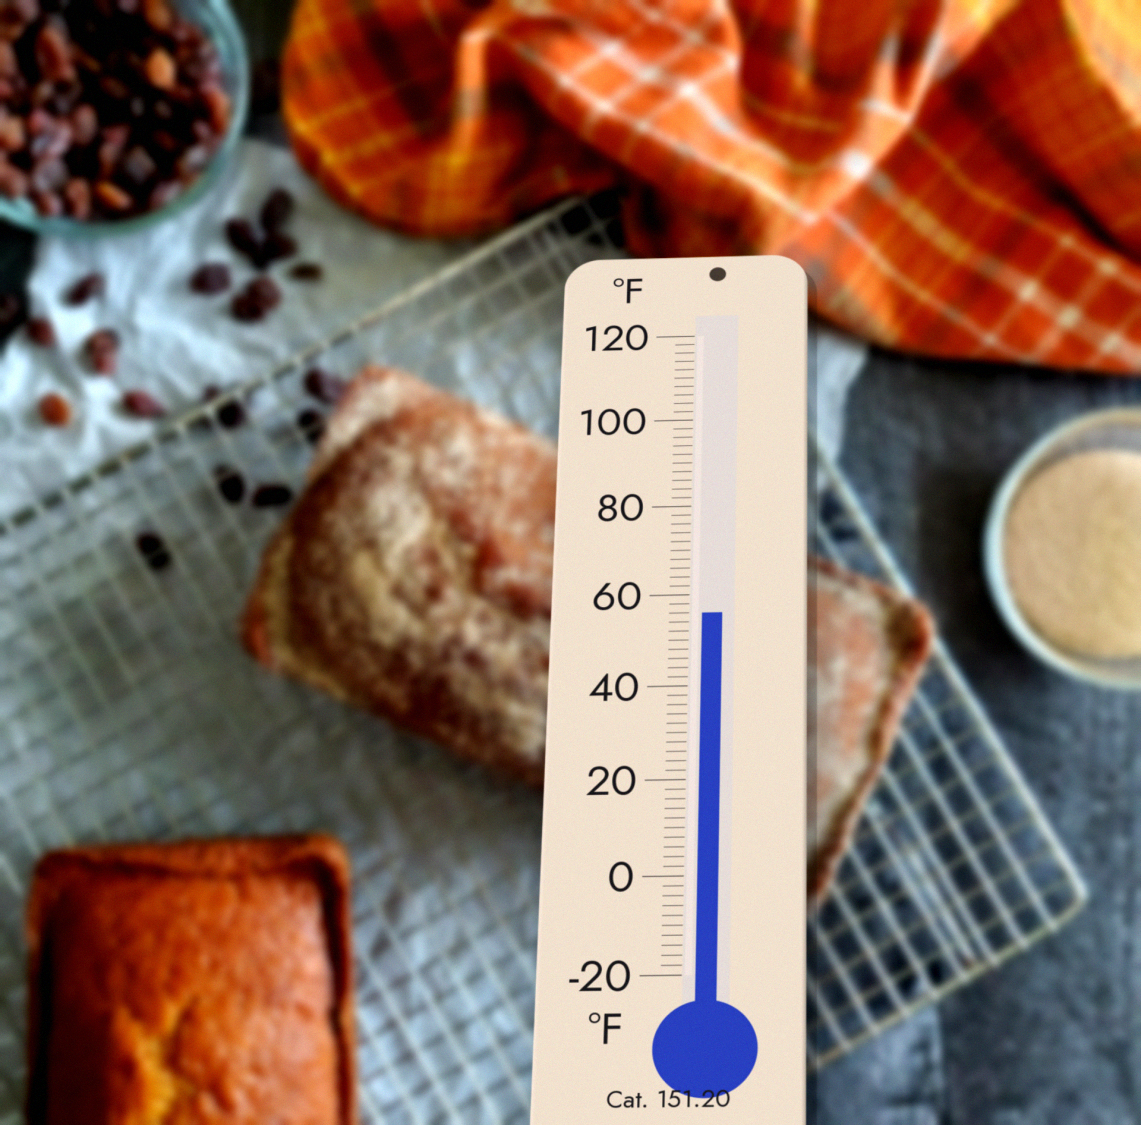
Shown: 56 (°F)
